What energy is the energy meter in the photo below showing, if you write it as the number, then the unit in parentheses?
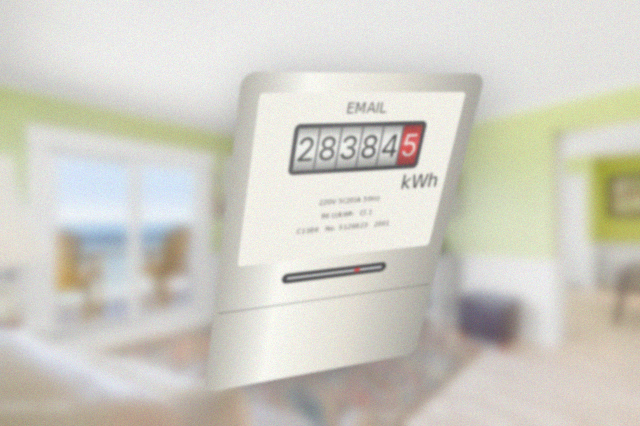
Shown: 28384.5 (kWh)
